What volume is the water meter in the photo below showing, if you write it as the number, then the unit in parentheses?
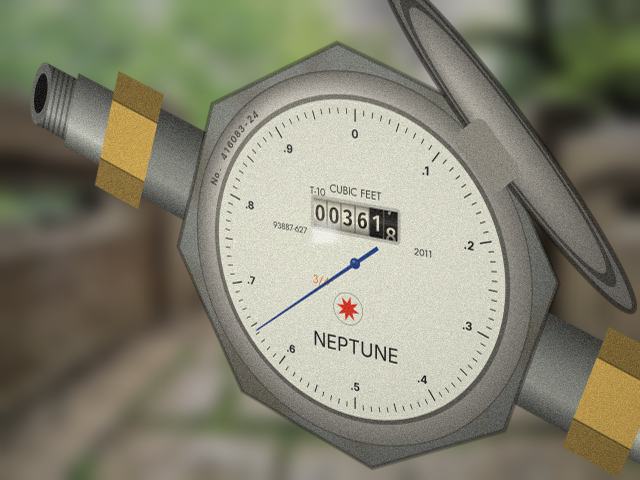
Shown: 3617.64 (ft³)
